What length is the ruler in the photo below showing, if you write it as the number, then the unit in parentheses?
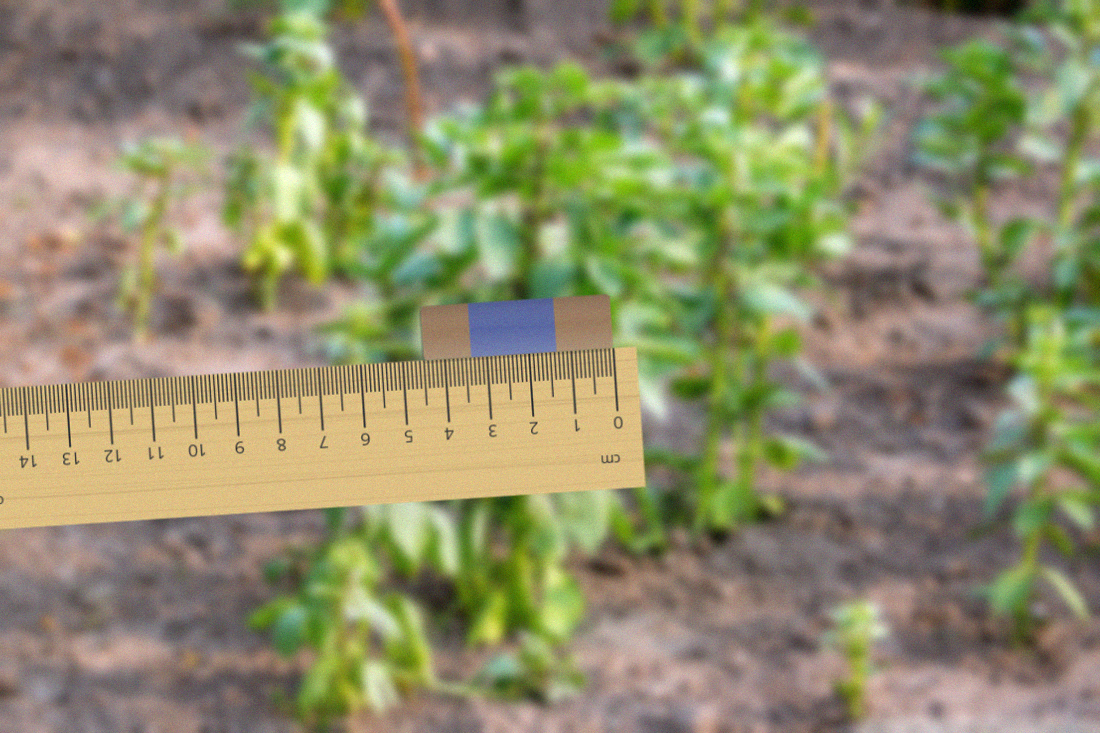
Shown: 4.5 (cm)
